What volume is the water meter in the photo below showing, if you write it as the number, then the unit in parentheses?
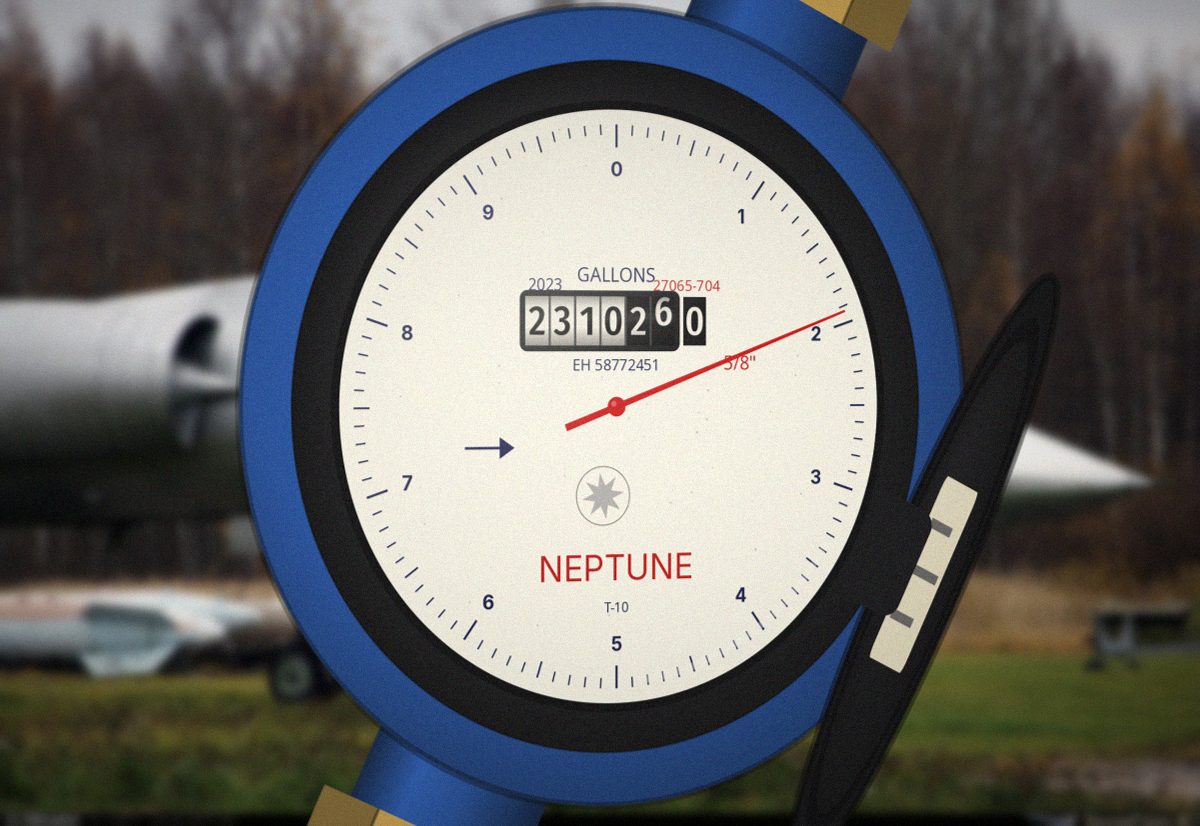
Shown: 2310261.9 (gal)
